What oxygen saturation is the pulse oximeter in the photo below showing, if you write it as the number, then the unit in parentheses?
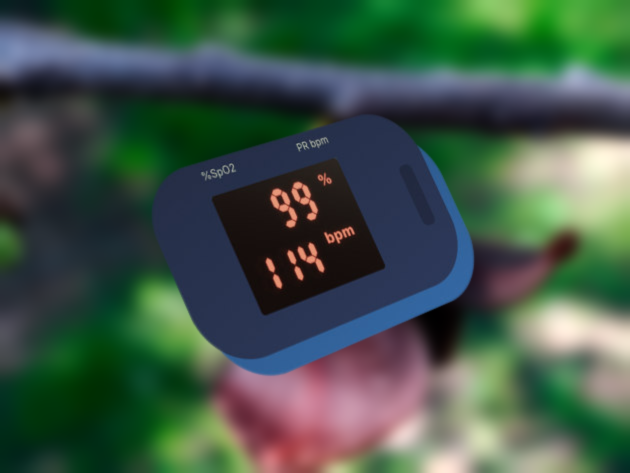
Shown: 99 (%)
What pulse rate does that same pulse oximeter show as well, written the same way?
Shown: 114 (bpm)
